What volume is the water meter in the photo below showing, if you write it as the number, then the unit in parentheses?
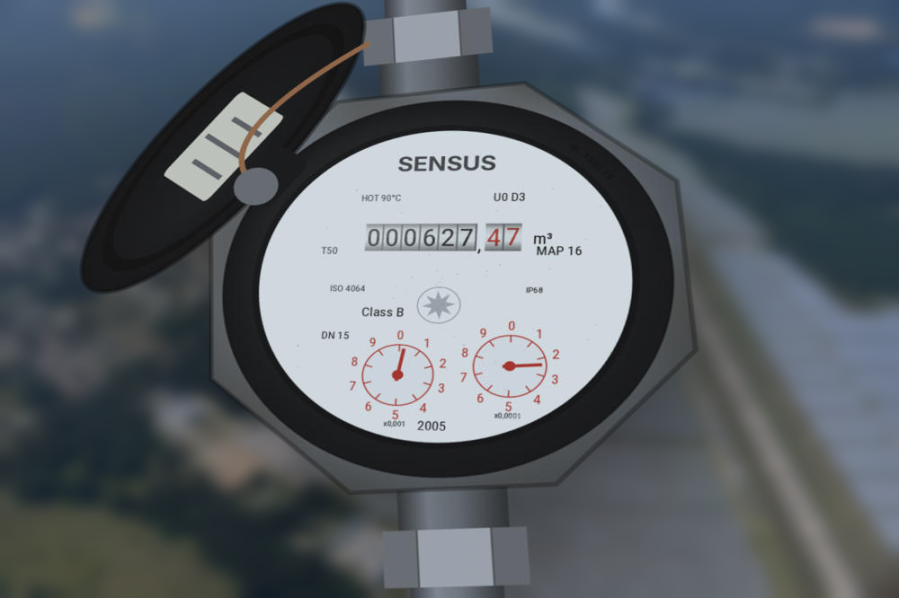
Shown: 627.4702 (m³)
